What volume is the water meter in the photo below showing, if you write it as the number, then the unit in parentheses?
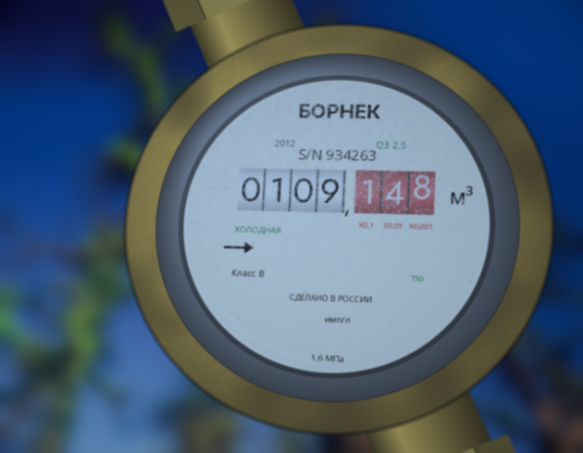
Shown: 109.148 (m³)
